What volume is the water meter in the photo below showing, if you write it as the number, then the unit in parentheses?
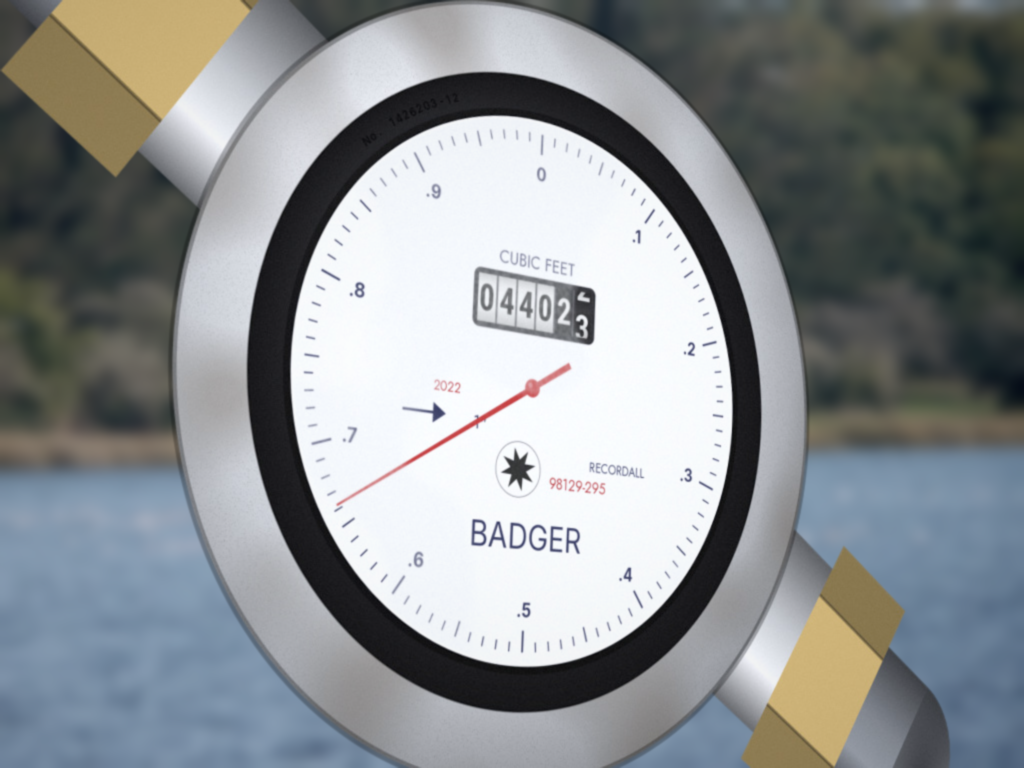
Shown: 44022.66 (ft³)
